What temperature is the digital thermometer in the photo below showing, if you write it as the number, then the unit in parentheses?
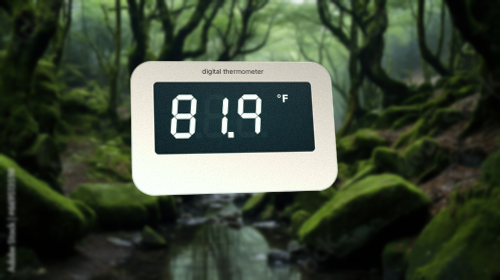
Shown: 81.9 (°F)
